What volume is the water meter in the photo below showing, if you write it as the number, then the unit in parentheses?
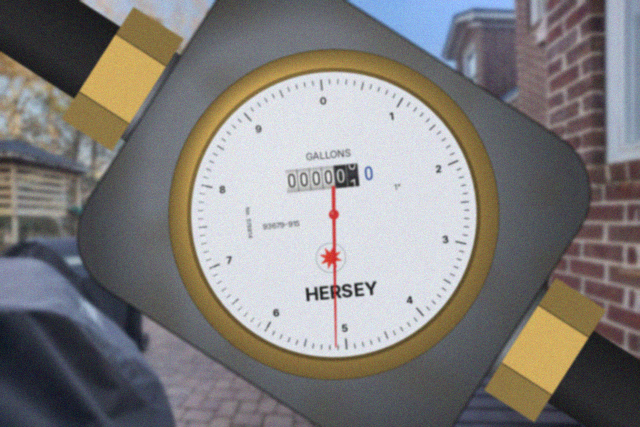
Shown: 5.1 (gal)
